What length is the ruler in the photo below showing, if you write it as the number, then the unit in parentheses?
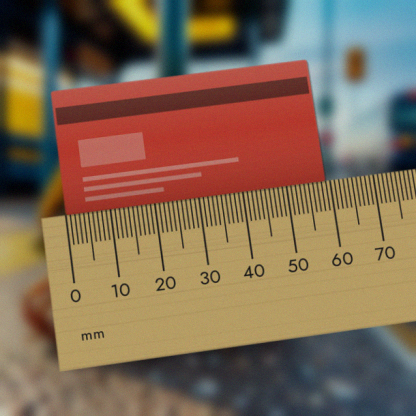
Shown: 59 (mm)
